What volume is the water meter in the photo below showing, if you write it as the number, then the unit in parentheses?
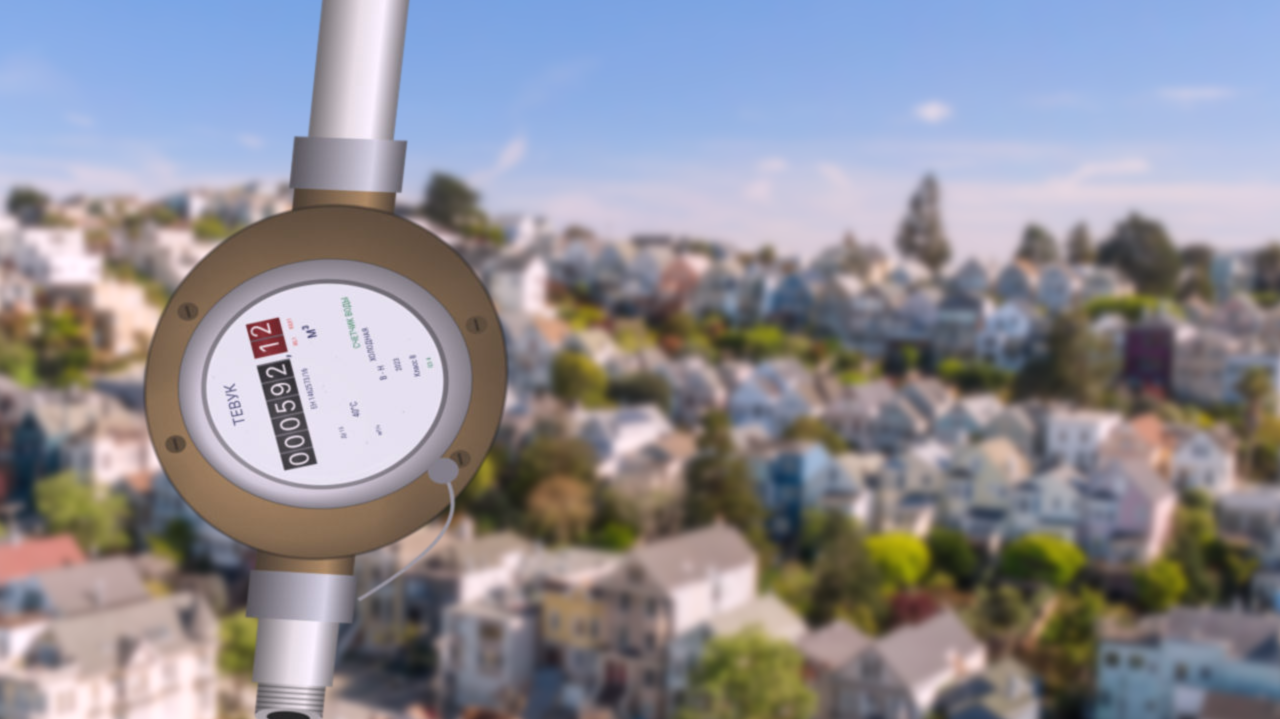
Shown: 592.12 (m³)
